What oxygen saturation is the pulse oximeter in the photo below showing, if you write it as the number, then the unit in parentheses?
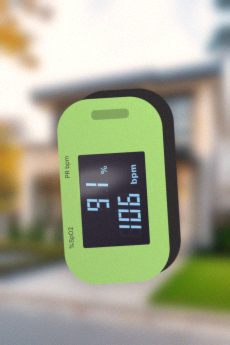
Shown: 91 (%)
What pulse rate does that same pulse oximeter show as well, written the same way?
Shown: 106 (bpm)
